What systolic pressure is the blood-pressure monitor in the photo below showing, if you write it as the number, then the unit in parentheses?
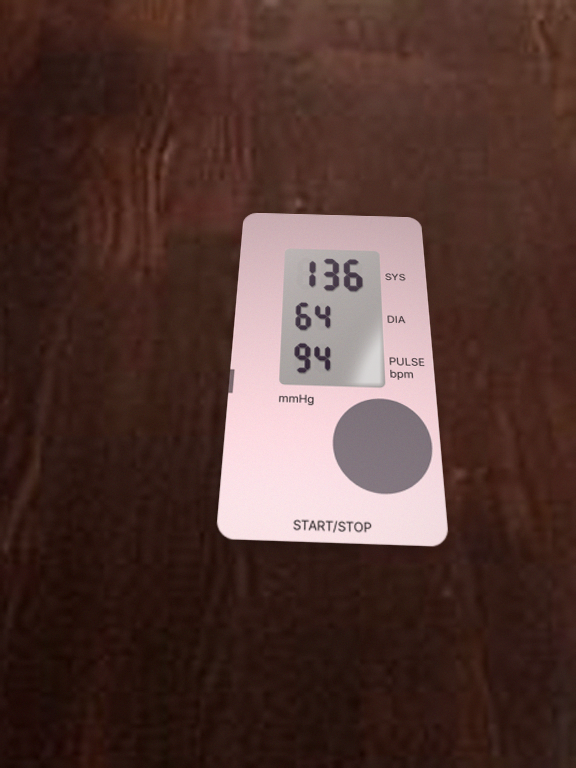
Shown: 136 (mmHg)
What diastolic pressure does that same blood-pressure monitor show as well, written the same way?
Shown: 64 (mmHg)
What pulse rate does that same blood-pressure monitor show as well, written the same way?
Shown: 94 (bpm)
